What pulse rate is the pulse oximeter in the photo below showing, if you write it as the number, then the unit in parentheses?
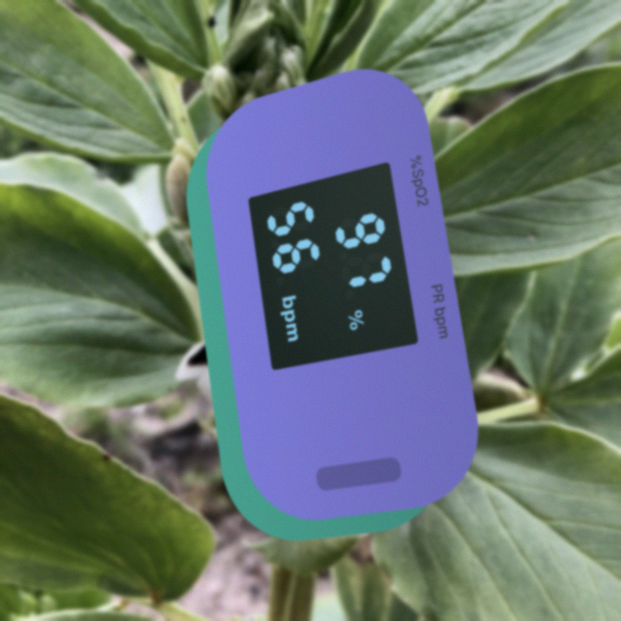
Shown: 56 (bpm)
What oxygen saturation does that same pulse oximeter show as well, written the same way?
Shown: 97 (%)
